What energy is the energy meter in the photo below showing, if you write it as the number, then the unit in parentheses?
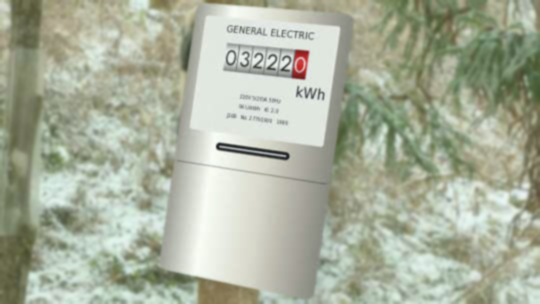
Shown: 3222.0 (kWh)
